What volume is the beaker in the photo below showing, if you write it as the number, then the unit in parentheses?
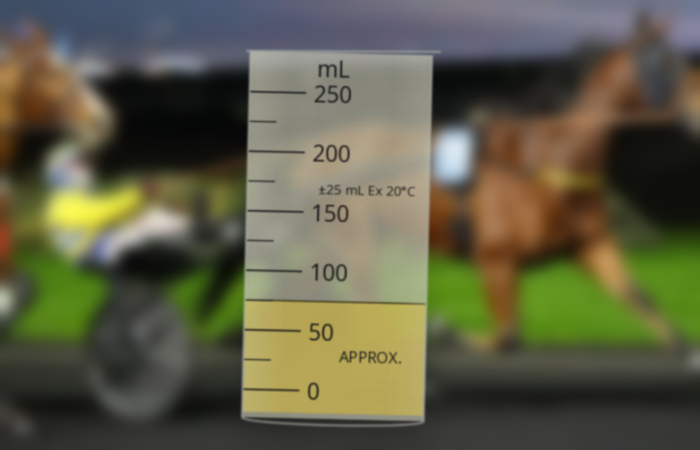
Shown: 75 (mL)
